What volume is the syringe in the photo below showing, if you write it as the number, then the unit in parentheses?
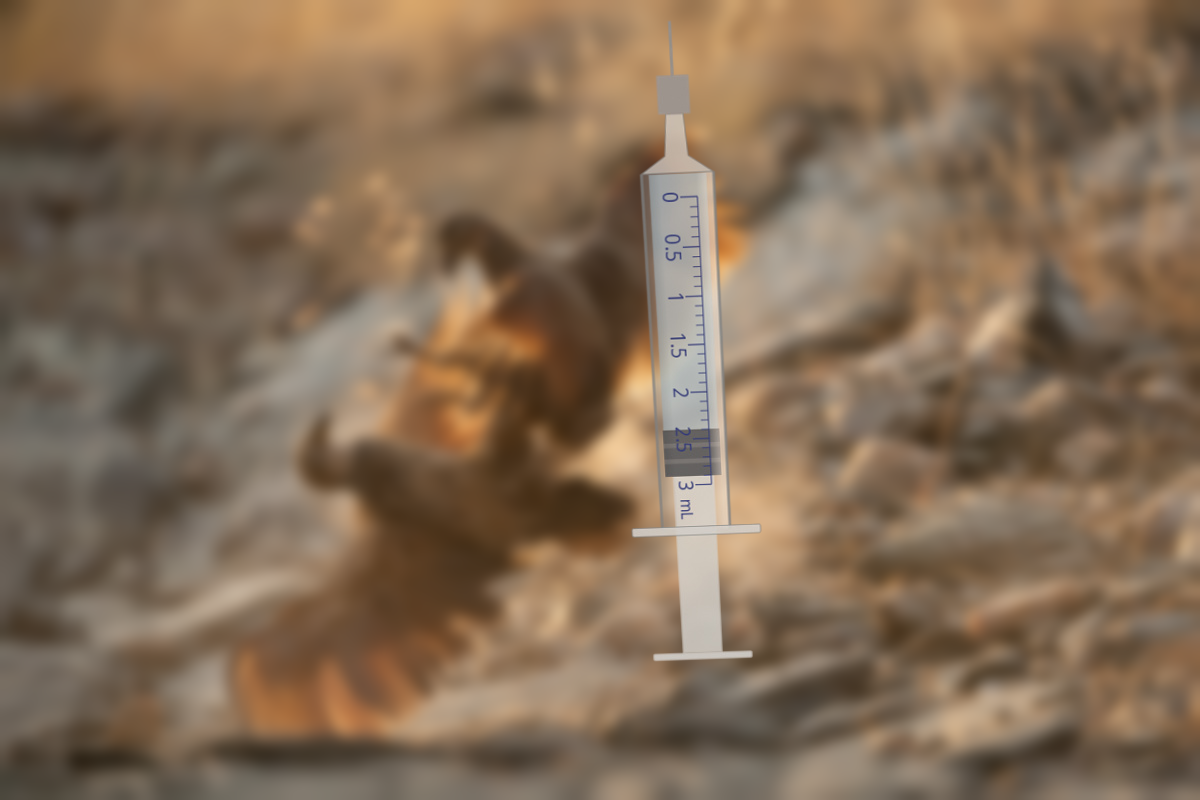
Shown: 2.4 (mL)
